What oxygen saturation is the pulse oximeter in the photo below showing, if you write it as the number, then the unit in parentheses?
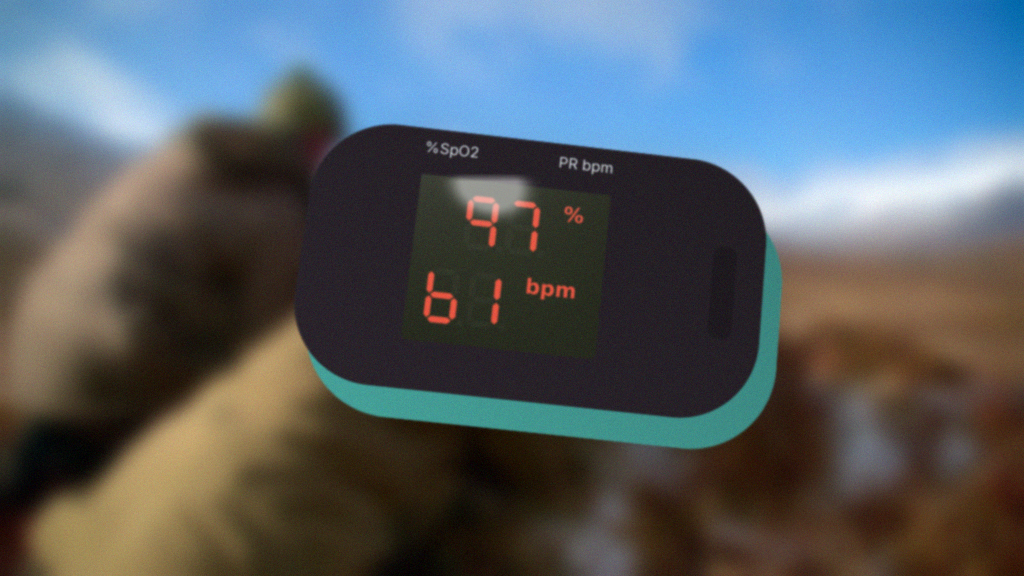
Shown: 97 (%)
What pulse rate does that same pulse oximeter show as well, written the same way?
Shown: 61 (bpm)
